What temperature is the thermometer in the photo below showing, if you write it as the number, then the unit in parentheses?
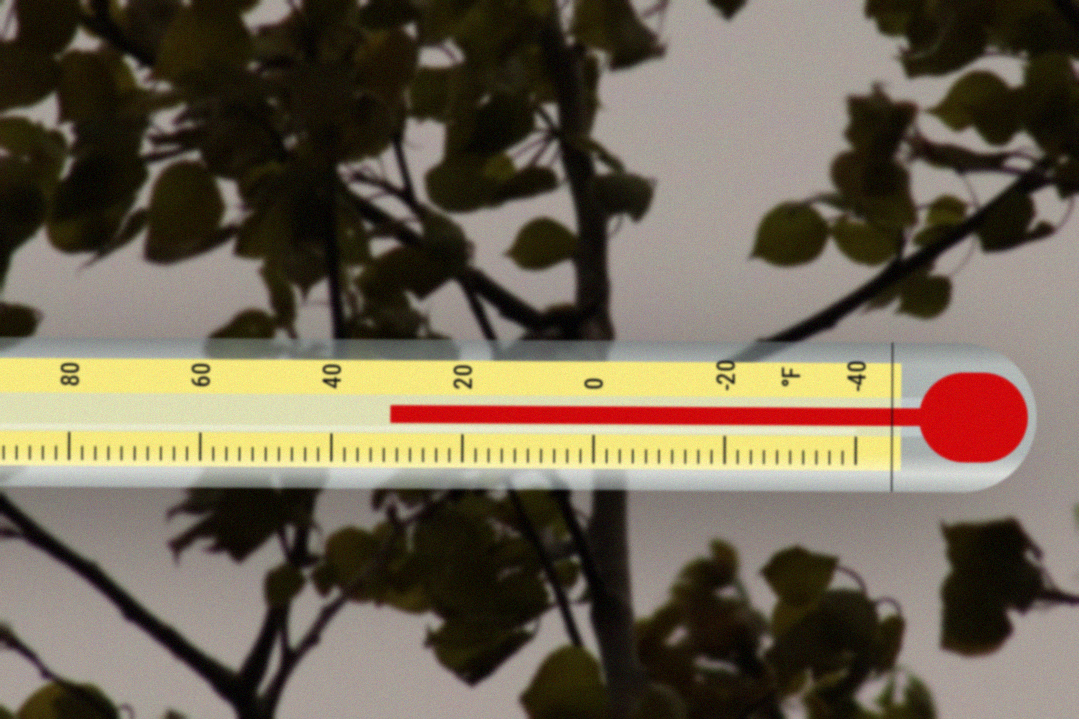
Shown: 31 (°F)
